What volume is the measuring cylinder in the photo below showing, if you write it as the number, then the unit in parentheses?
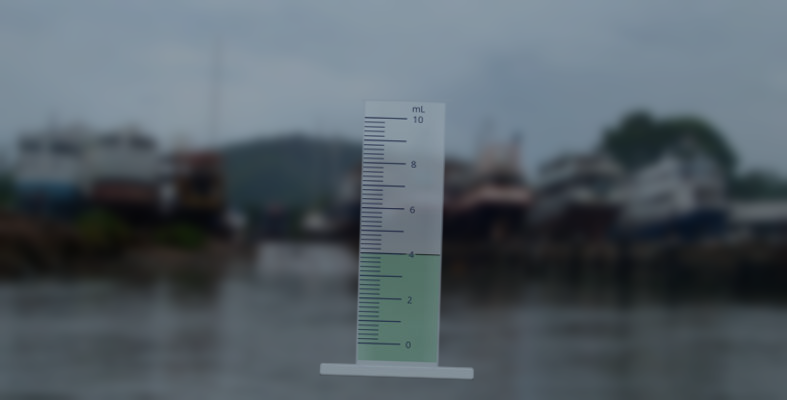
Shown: 4 (mL)
